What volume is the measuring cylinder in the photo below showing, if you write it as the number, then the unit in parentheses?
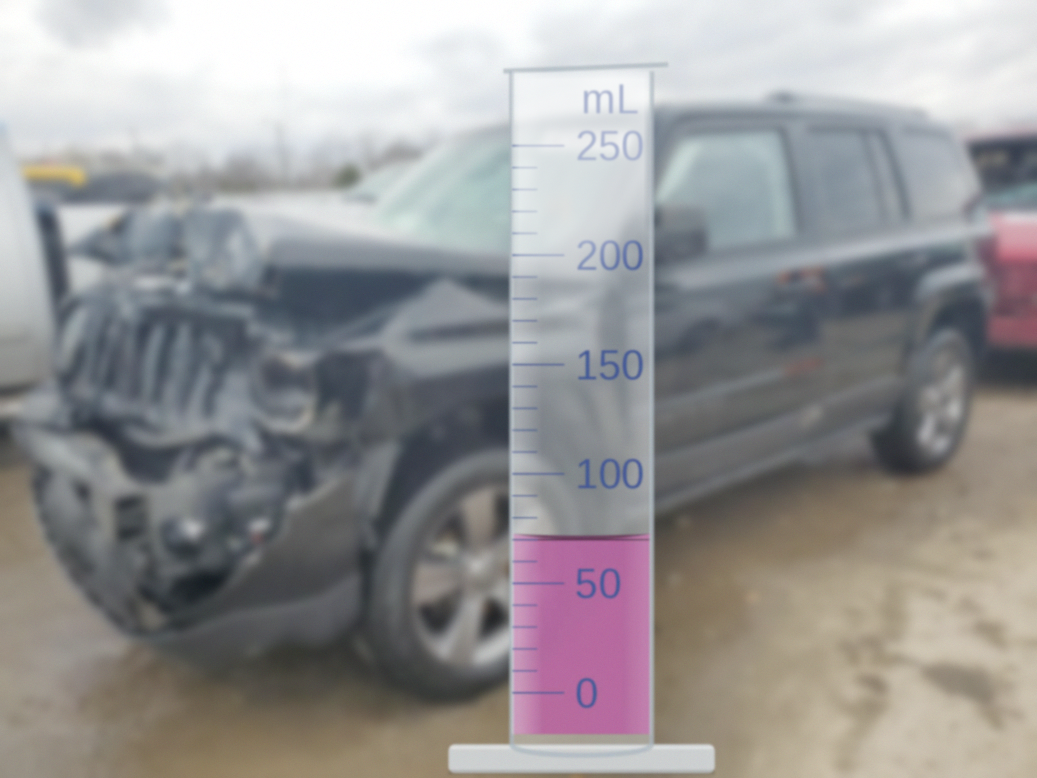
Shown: 70 (mL)
